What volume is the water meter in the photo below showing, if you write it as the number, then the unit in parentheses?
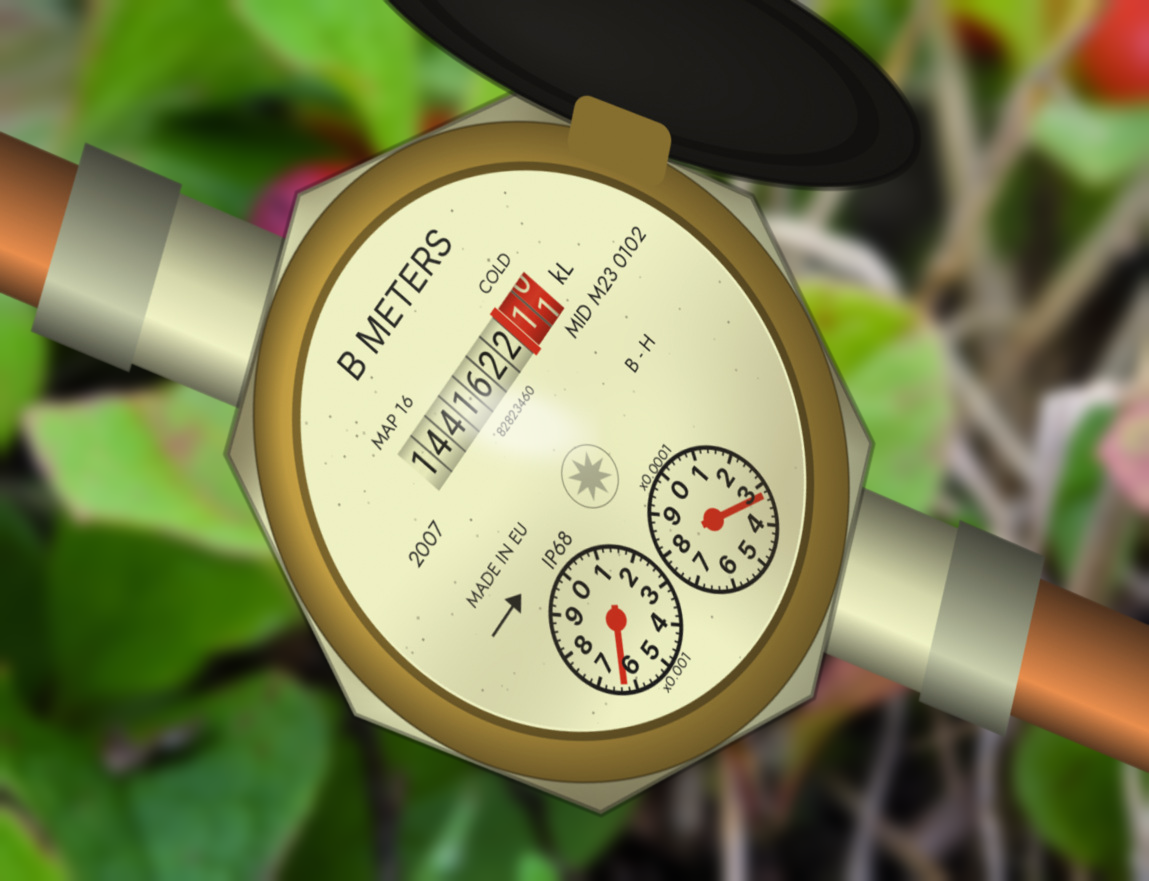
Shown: 1441622.1063 (kL)
